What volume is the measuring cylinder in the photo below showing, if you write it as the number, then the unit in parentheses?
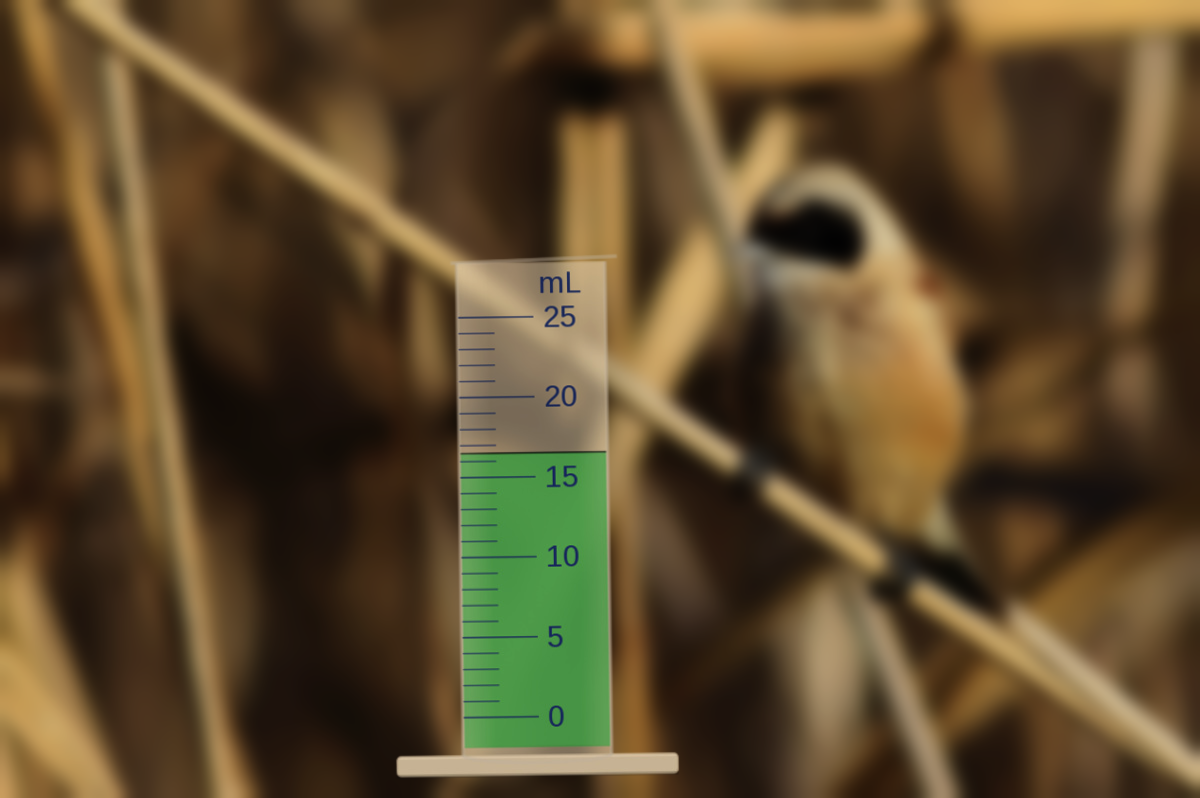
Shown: 16.5 (mL)
